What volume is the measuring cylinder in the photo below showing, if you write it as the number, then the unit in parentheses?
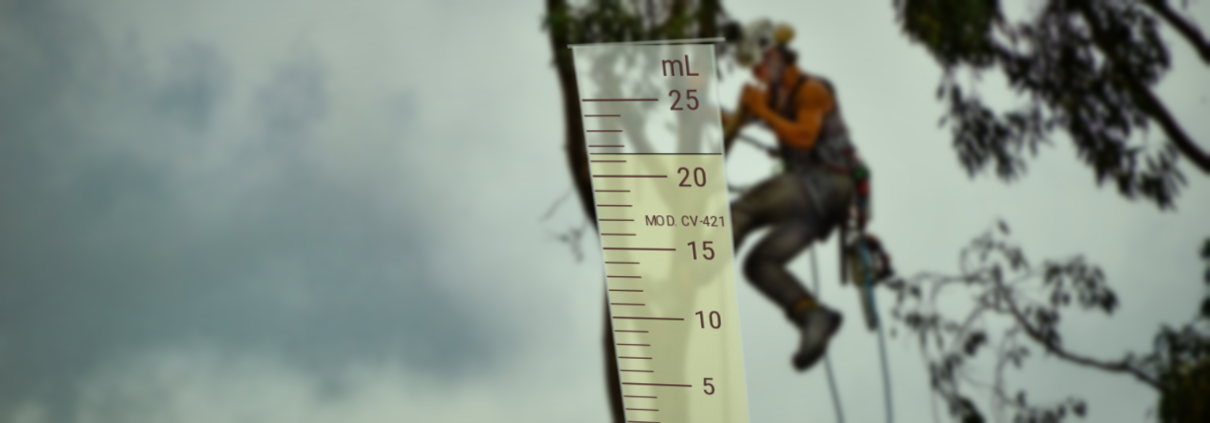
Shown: 21.5 (mL)
